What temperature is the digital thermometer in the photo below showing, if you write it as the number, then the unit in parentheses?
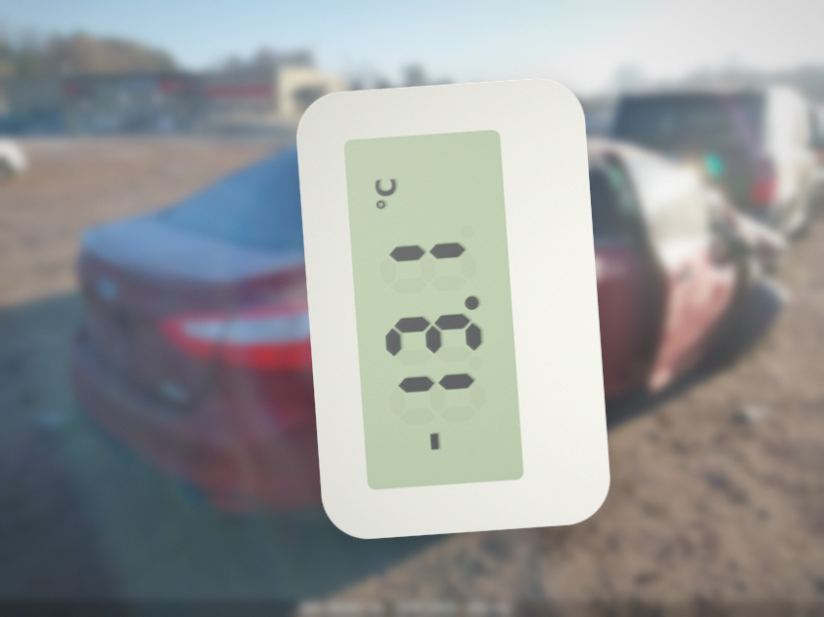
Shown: -13.1 (°C)
